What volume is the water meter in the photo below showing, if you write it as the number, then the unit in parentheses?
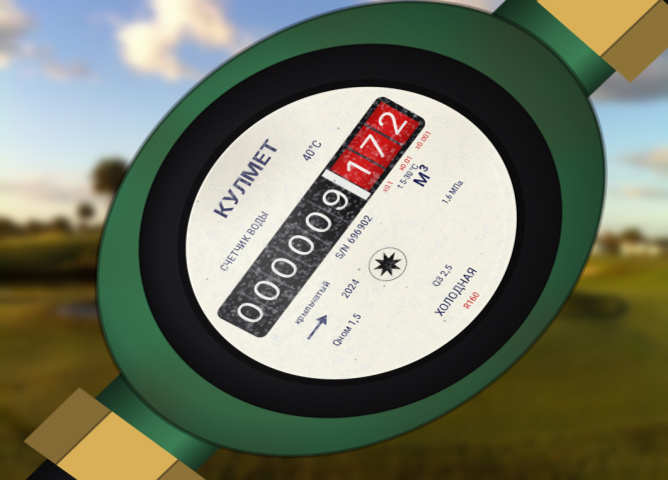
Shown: 9.172 (m³)
